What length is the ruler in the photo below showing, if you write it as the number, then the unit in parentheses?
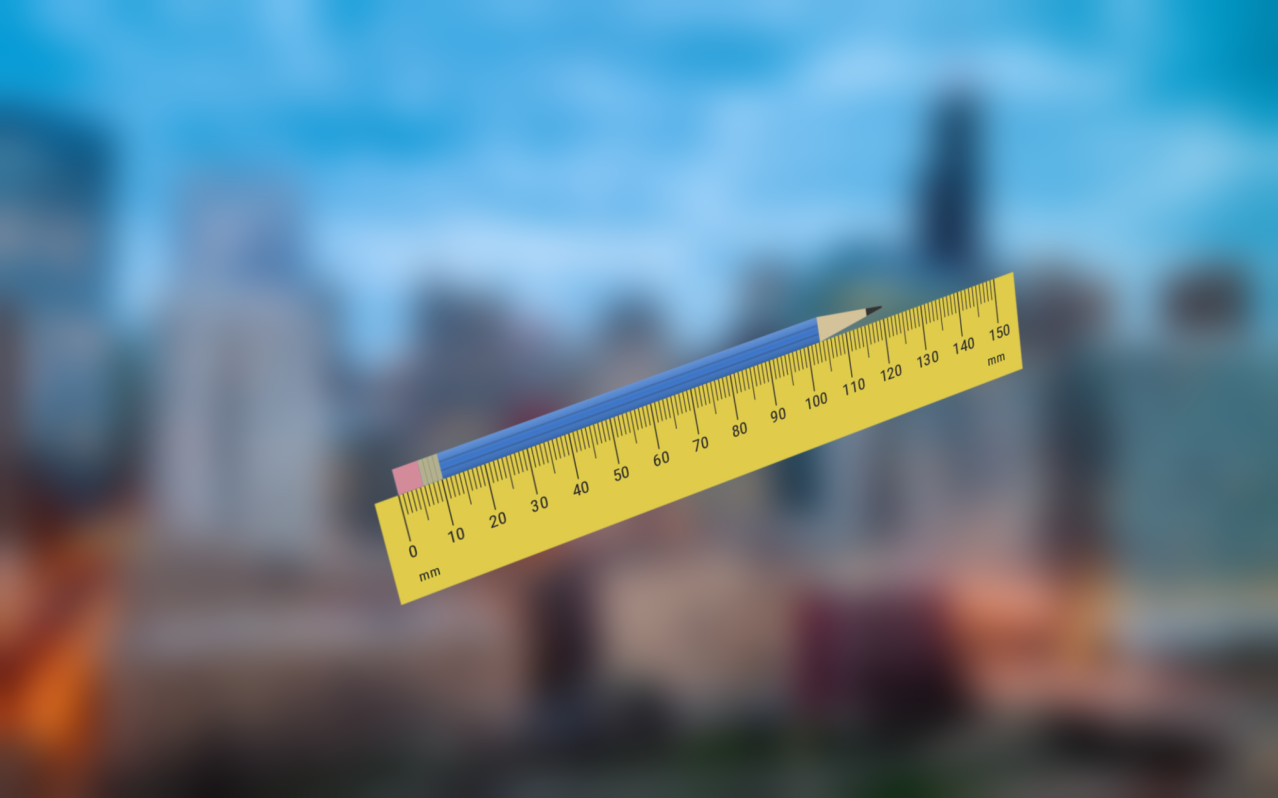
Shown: 120 (mm)
